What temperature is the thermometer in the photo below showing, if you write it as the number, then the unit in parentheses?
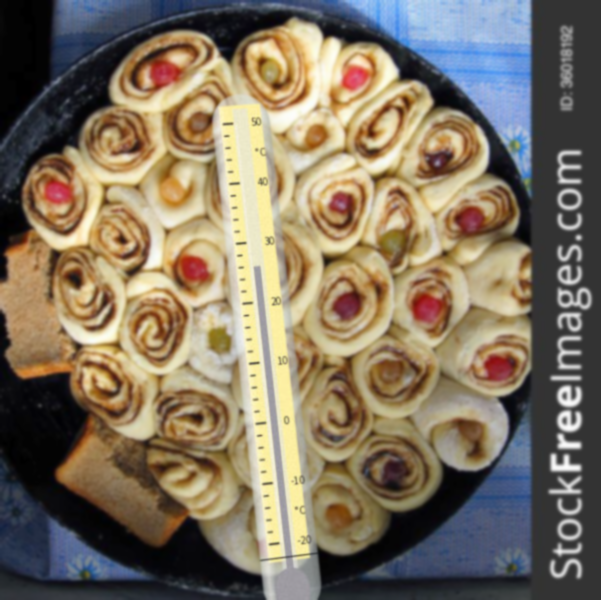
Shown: 26 (°C)
